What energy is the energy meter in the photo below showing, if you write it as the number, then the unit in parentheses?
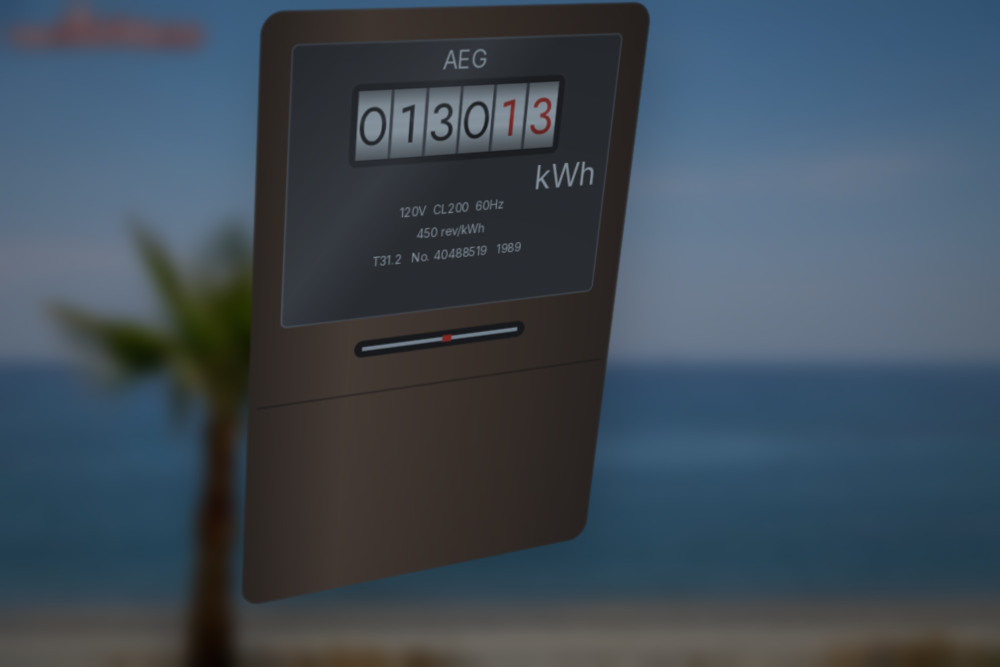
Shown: 130.13 (kWh)
